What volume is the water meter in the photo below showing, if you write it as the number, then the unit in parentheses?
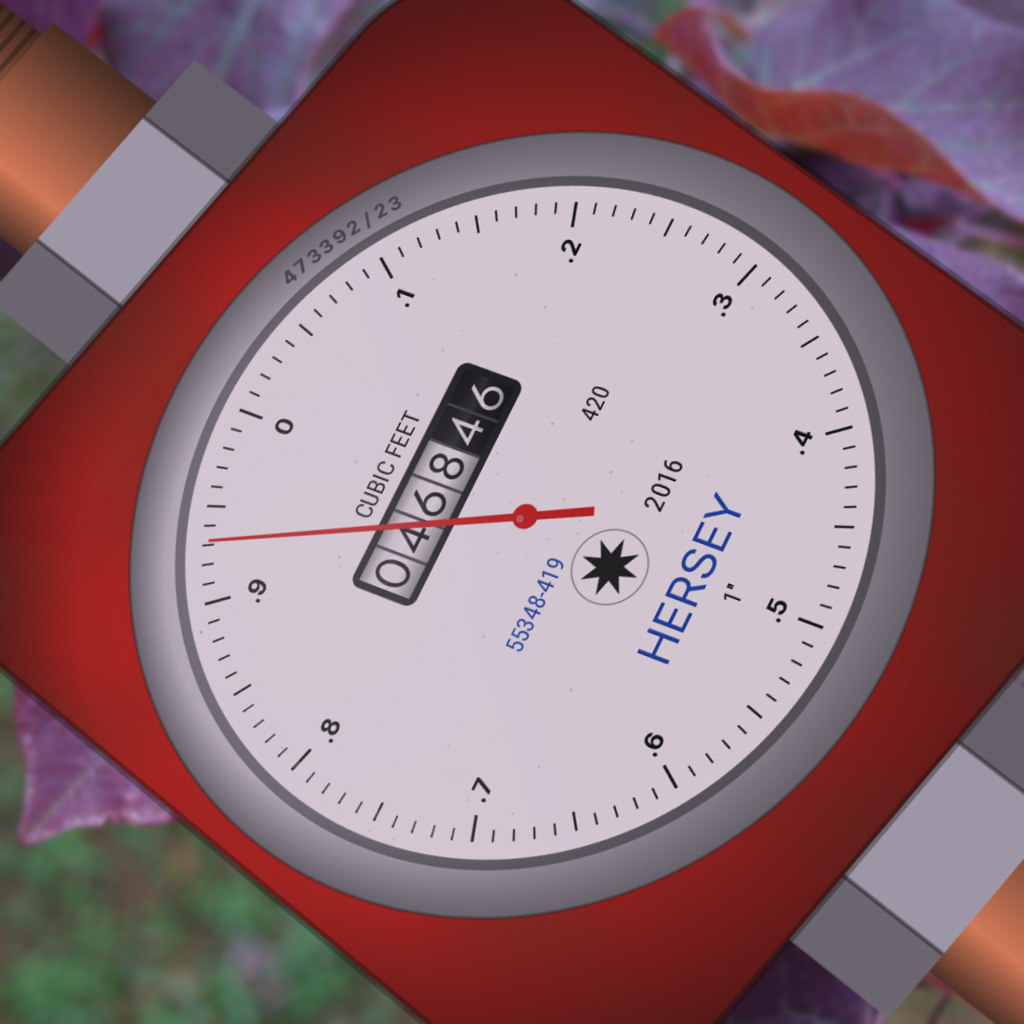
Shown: 46845.93 (ft³)
